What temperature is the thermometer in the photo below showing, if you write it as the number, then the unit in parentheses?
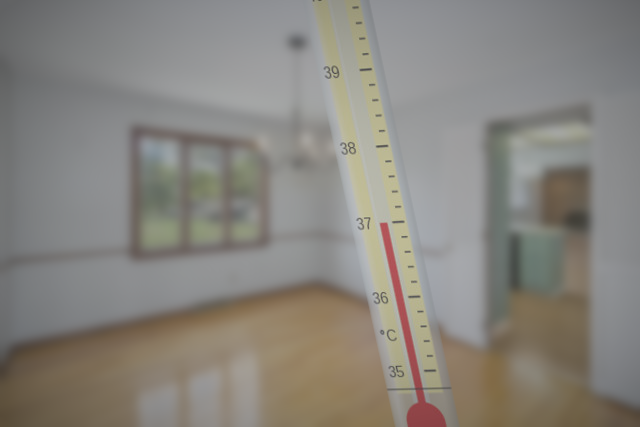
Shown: 37 (°C)
